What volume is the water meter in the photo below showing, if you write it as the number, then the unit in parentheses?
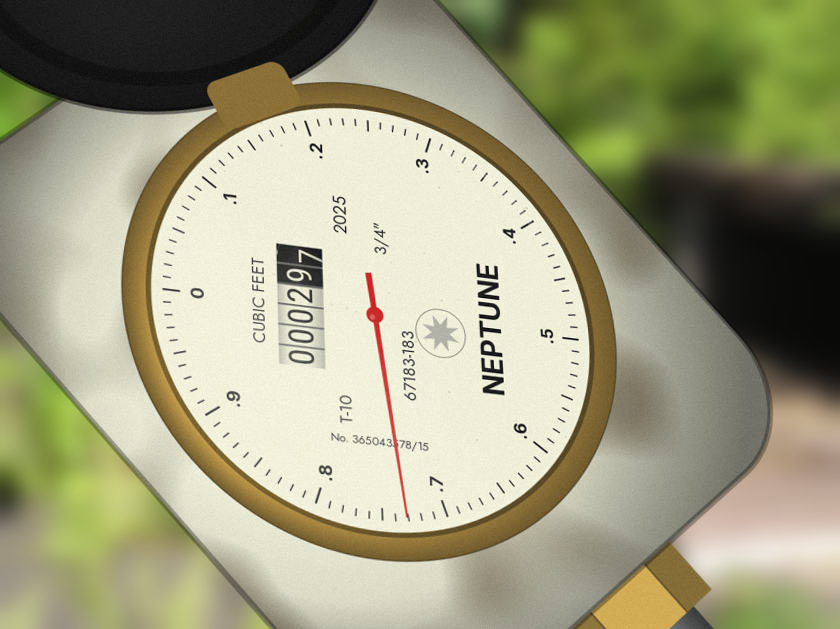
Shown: 296.73 (ft³)
